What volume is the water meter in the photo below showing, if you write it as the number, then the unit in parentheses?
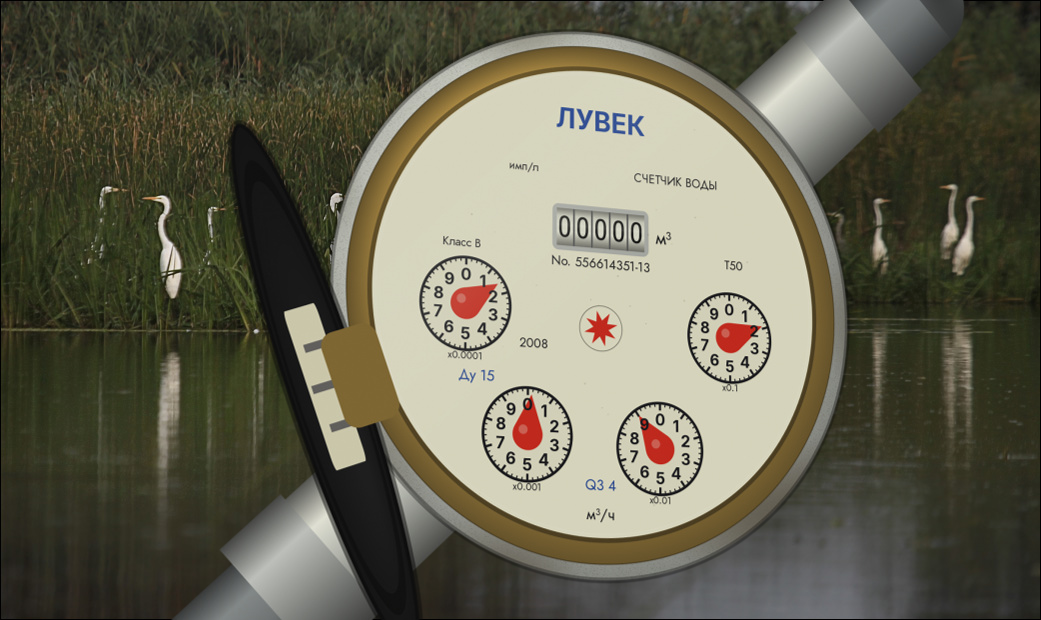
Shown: 0.1901 (m³)
